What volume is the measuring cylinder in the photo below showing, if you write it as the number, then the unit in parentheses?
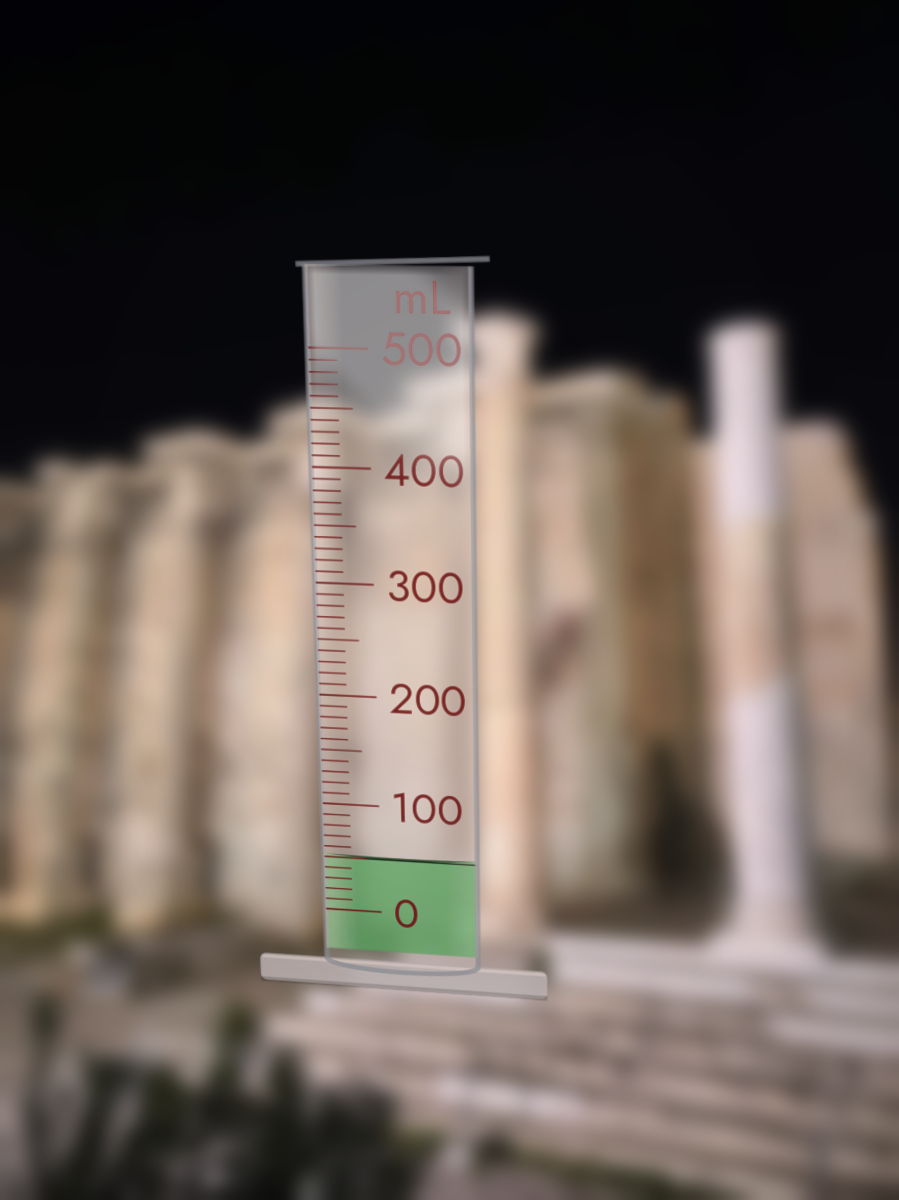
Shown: 50 (mL)
